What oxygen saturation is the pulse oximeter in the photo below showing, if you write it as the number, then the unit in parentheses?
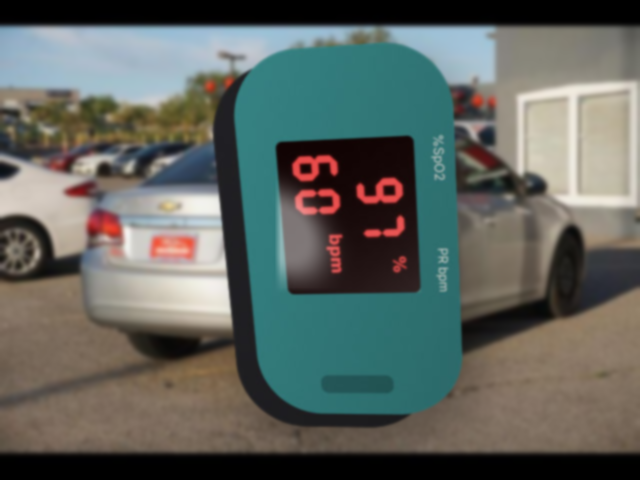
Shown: 97 (%)
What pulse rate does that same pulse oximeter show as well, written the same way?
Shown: 60 (bpm)
